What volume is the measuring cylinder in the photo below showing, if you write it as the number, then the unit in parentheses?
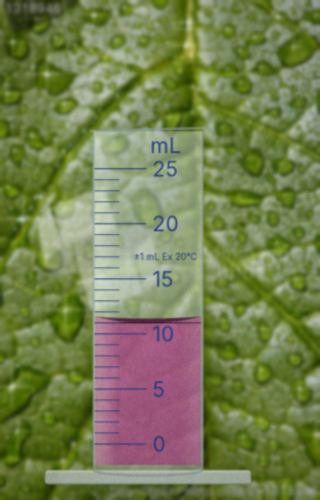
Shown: 11 (mL)
